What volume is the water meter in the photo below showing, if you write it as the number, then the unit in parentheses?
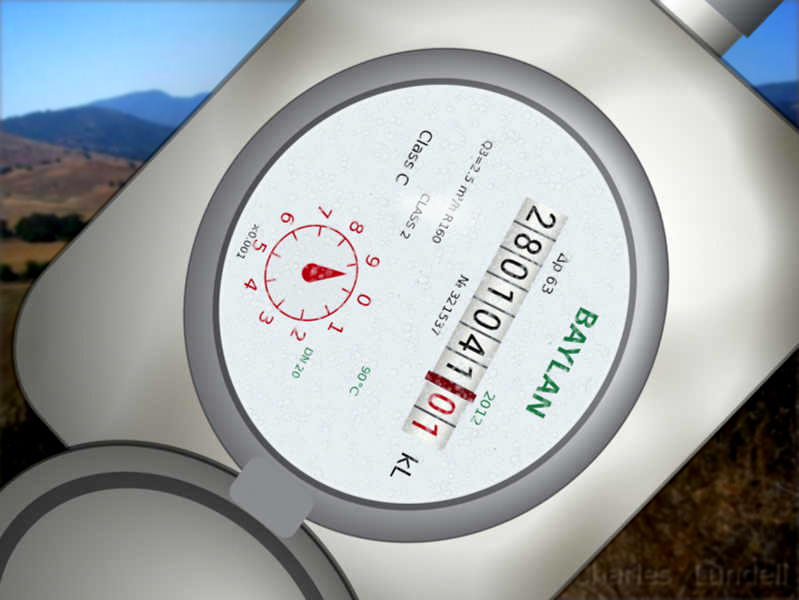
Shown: 2801041.009 (kL)
